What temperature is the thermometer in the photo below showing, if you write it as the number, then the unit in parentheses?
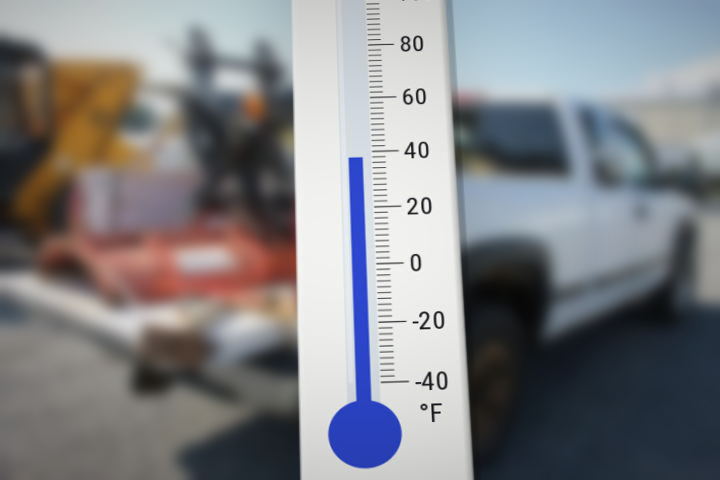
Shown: 38 (°F)
